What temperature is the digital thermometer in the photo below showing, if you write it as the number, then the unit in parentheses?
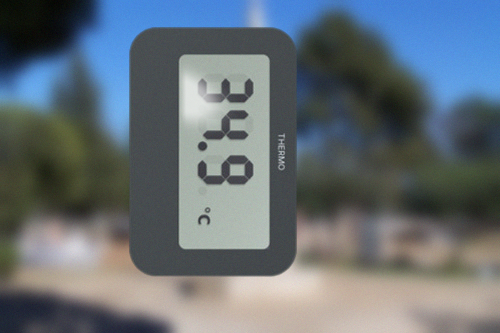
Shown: 34.9 (°C)
